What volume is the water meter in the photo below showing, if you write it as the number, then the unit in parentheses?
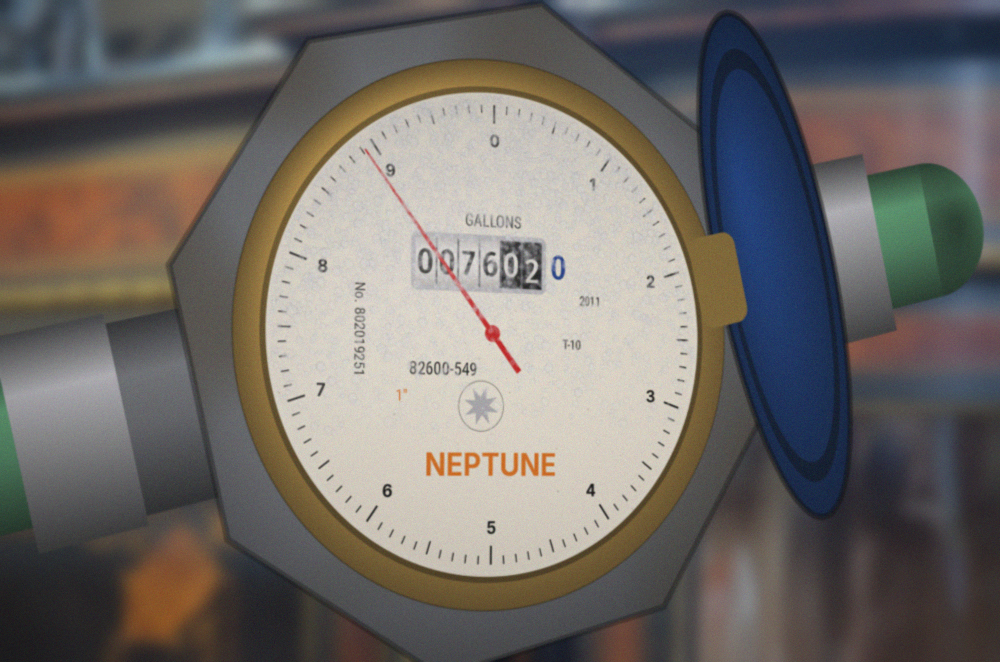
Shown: 76018.9 (gal)
